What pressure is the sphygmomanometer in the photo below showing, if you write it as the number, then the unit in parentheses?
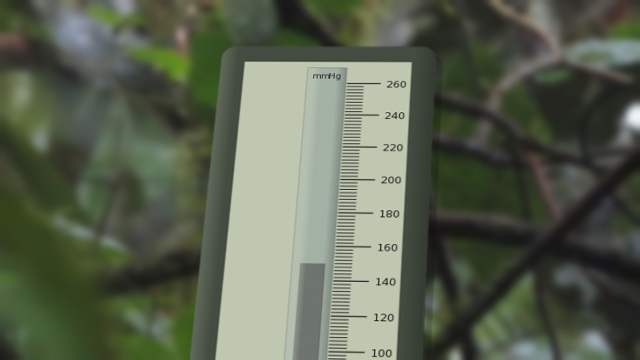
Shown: 150 (mmHg)
